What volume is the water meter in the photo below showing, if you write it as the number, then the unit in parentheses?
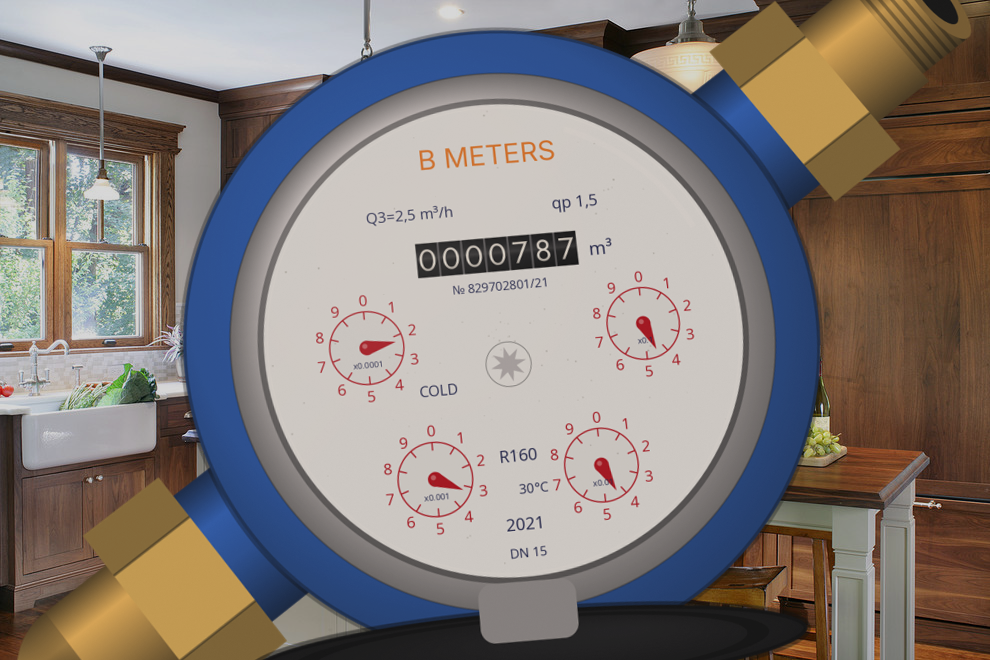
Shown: 787.4432 (m³)
